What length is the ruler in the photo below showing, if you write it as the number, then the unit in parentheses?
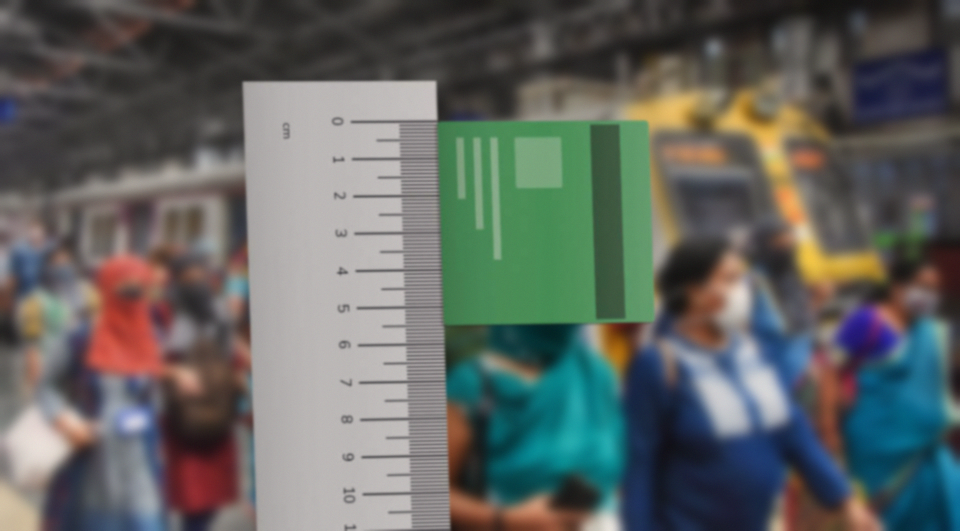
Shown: 5.5 (cm)
